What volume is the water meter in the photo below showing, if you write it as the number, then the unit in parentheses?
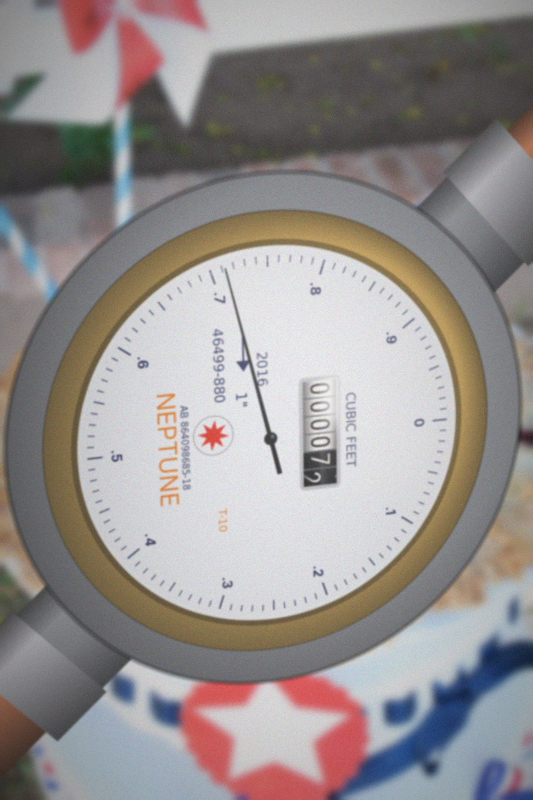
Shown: 71.71 (ft³)
